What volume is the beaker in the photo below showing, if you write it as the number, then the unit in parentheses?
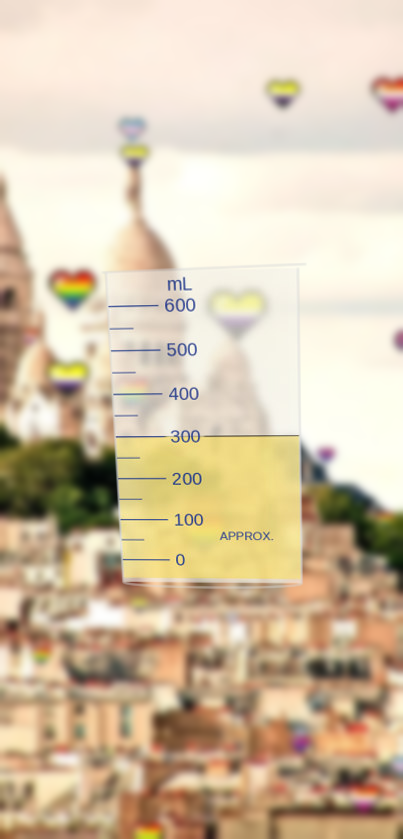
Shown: 300 (mL)
